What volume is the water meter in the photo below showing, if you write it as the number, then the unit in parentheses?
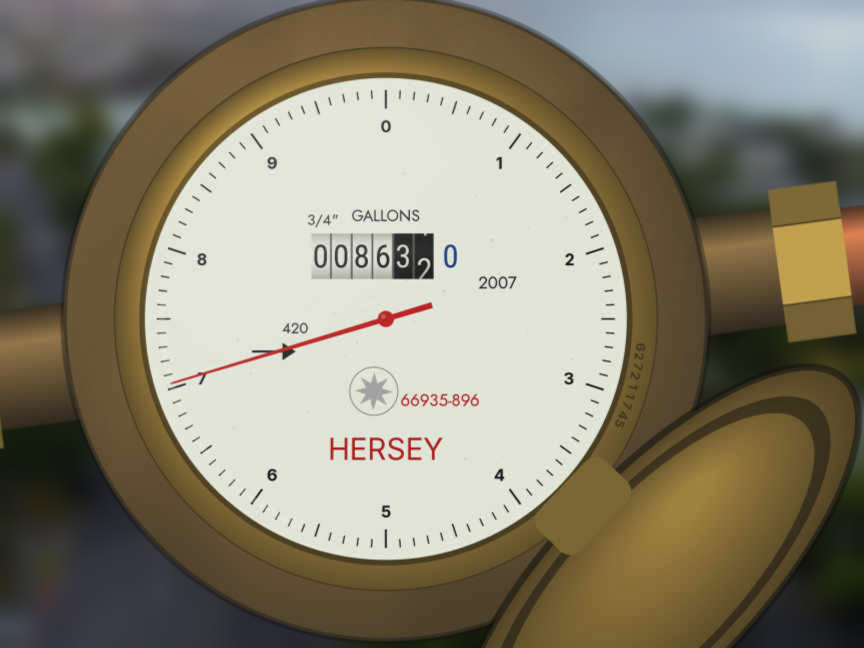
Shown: 86317.0 (gal)
